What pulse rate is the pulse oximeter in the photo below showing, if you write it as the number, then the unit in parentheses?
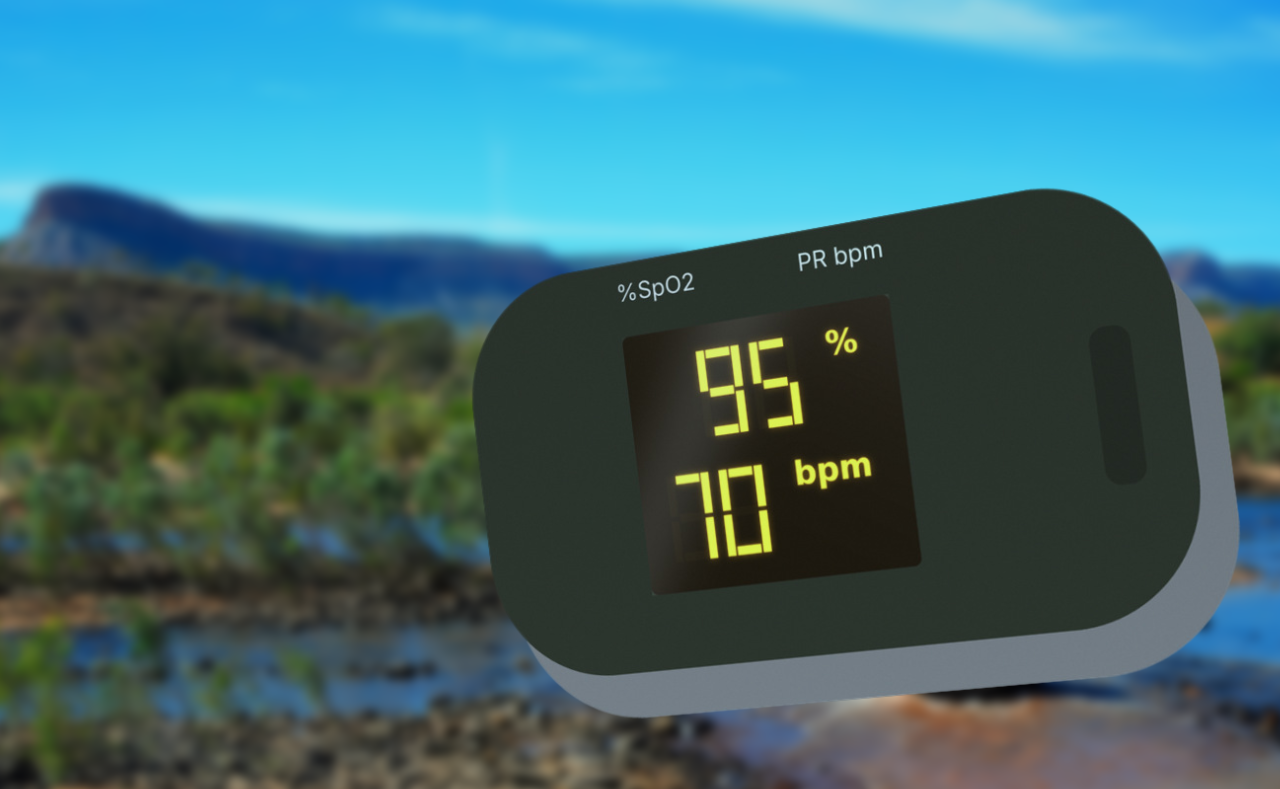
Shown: 70 (bpm)
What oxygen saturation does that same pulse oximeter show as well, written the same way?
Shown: 95 (%)
